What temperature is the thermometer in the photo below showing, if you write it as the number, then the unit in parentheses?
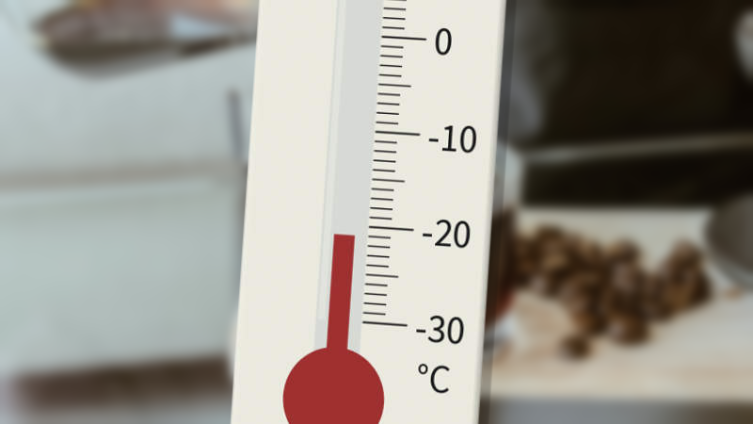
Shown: -21 (°C)
